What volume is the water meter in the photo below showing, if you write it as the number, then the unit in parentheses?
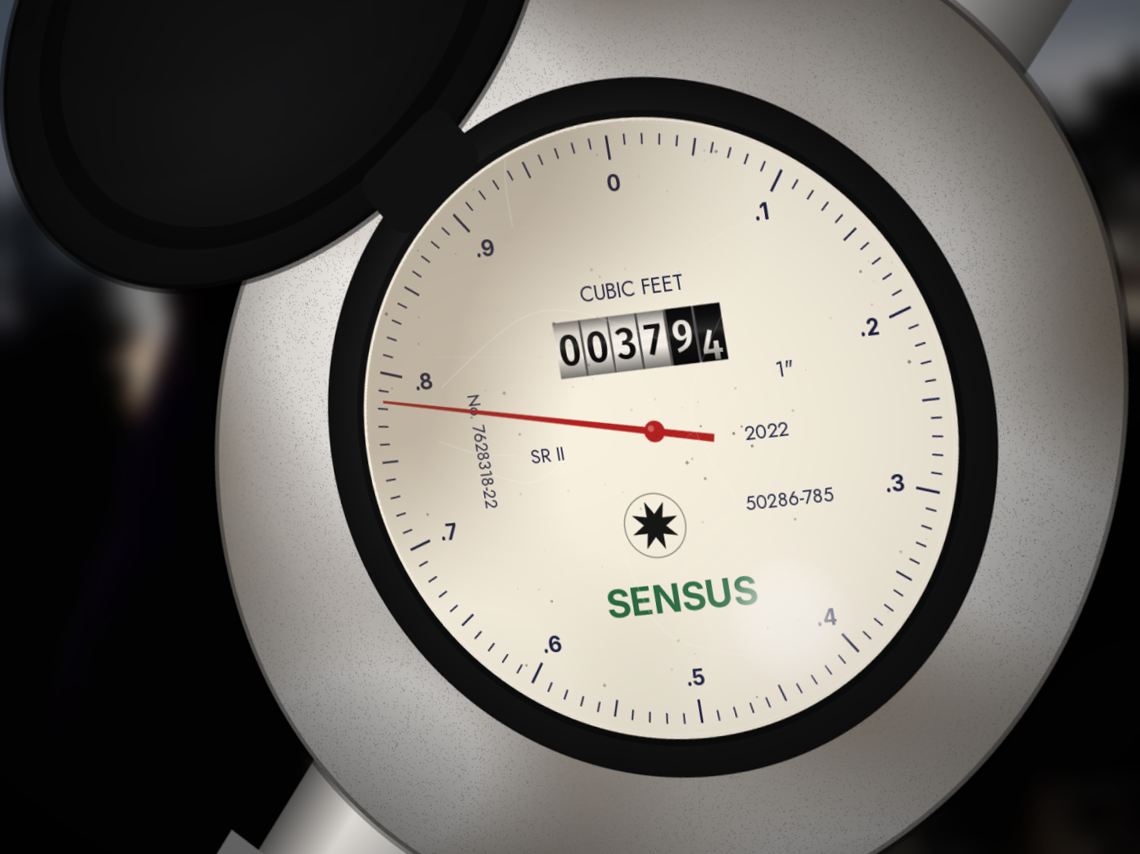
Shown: 3793.78 (ft³)
